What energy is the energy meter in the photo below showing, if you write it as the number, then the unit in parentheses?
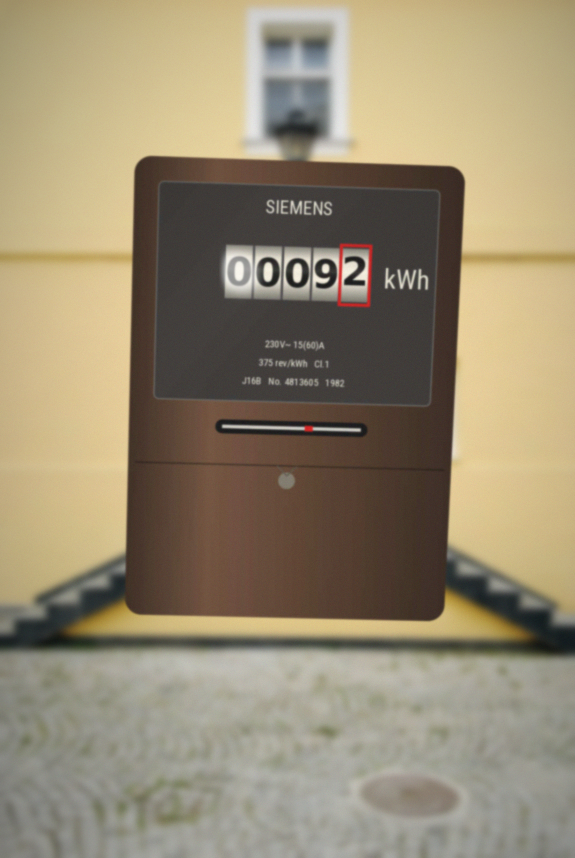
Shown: 9.2 (kWh)
